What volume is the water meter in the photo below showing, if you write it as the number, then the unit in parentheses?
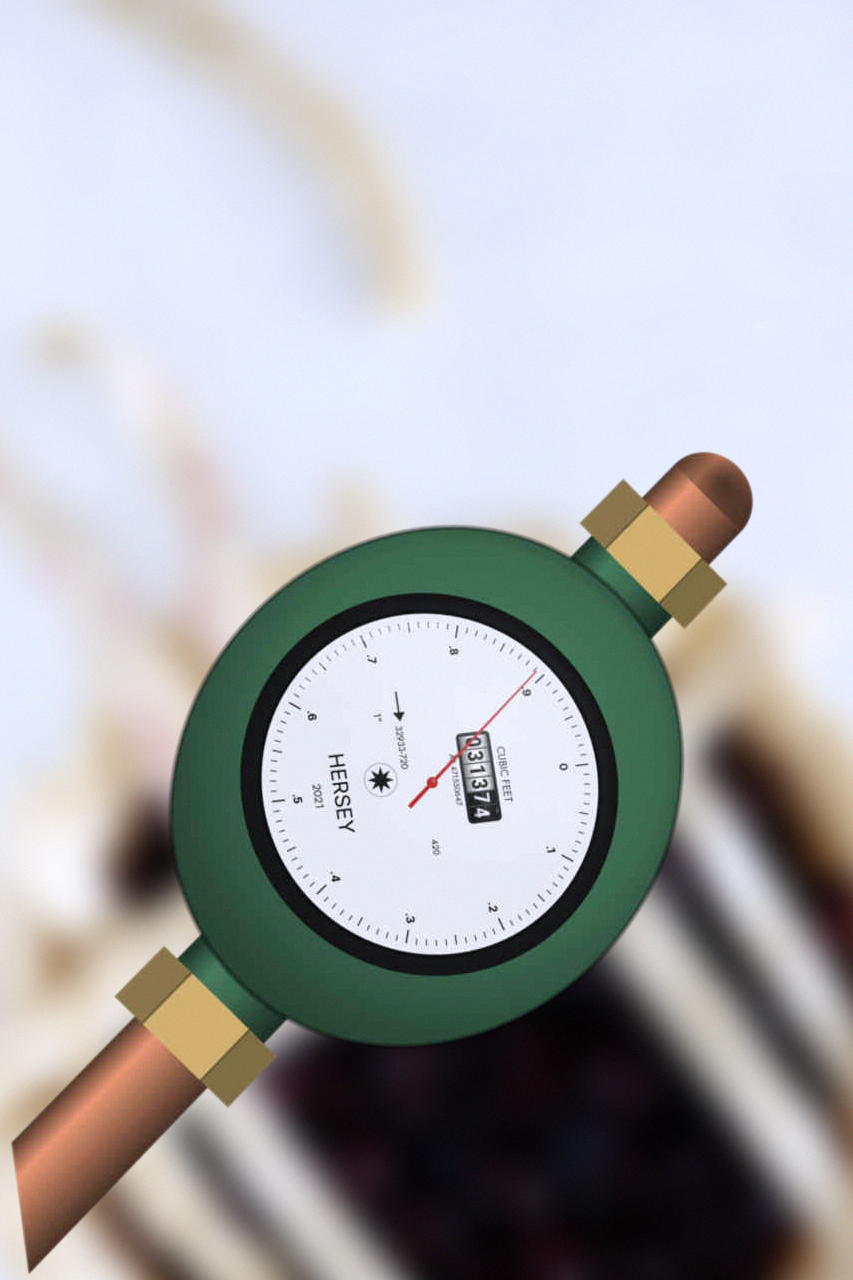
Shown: 31373.89 (ft³)
